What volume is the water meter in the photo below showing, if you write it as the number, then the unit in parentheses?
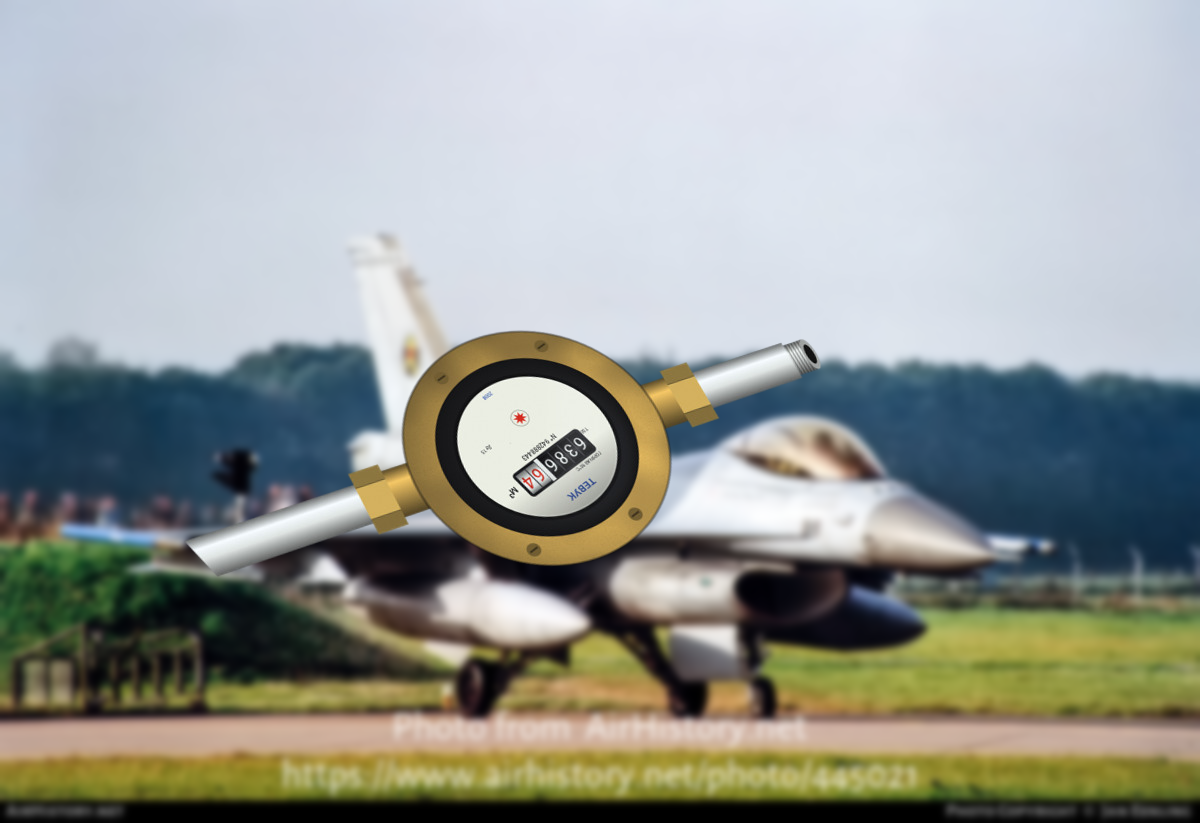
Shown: 6386.64 (m³)
